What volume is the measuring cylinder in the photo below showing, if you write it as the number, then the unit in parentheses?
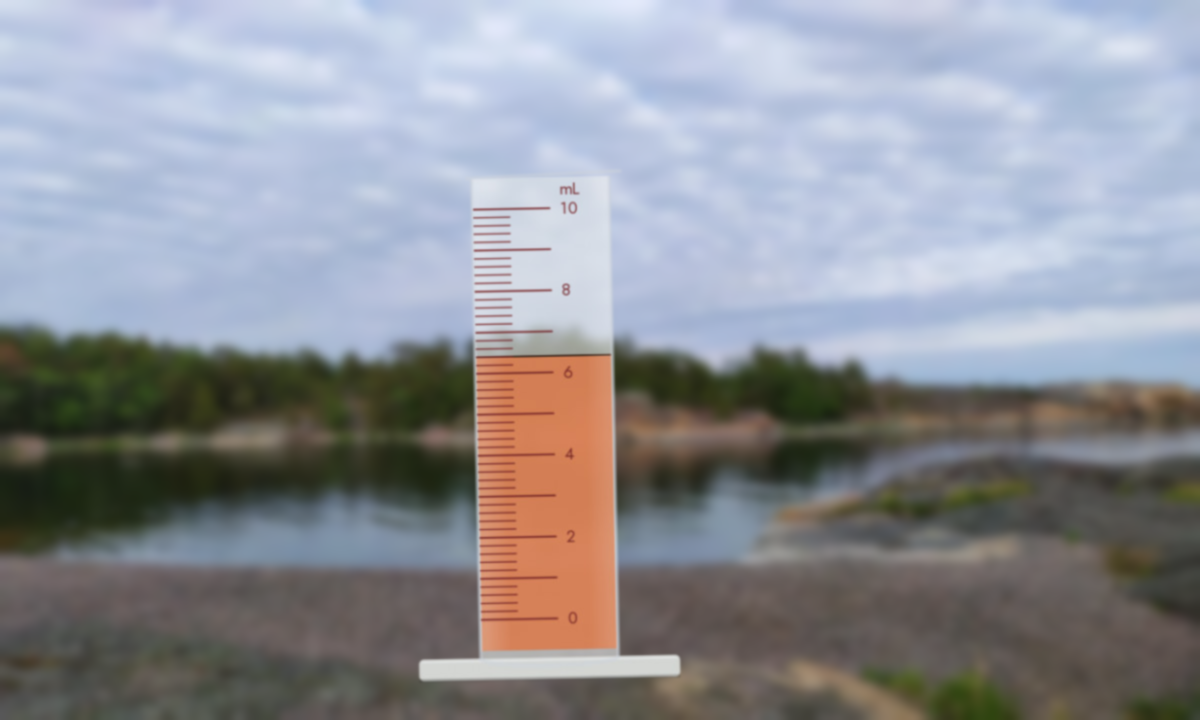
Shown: 6.4 (mL)
